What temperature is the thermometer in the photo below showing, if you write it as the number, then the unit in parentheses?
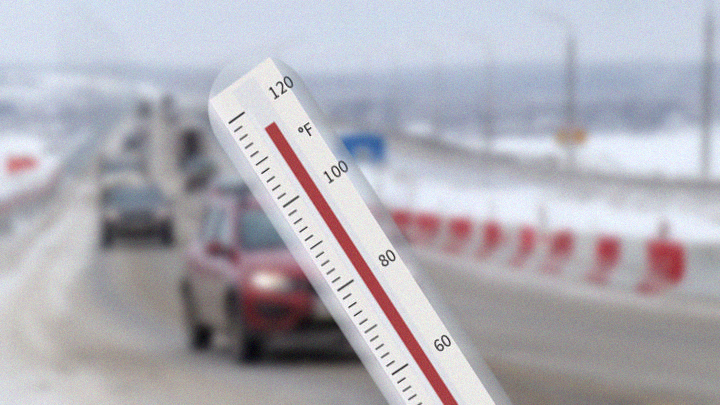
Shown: 115 (°F)
